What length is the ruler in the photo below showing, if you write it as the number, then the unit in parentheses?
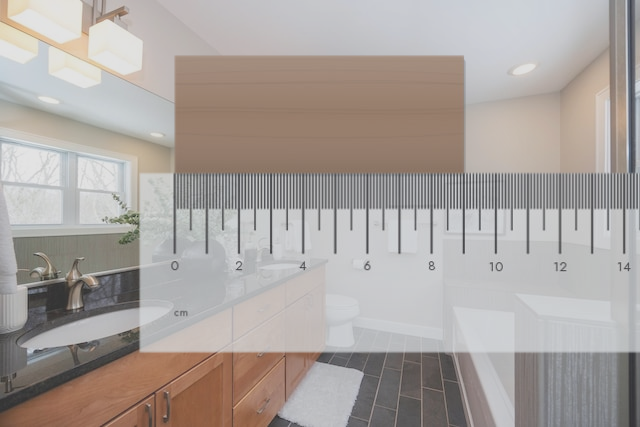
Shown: 9 (cm)
